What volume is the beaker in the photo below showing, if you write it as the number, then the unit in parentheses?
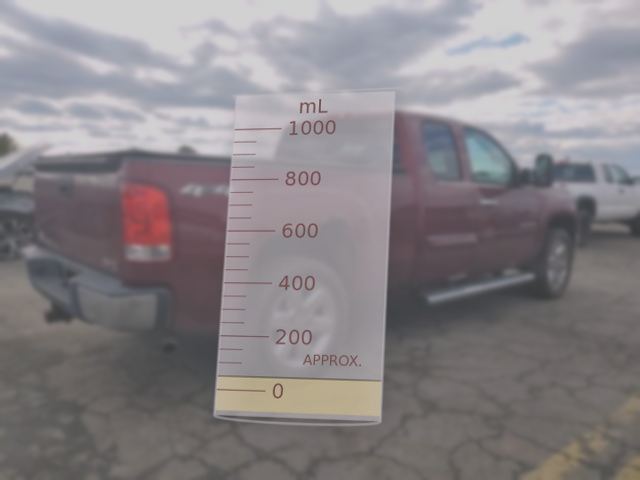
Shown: 50 (mL)
